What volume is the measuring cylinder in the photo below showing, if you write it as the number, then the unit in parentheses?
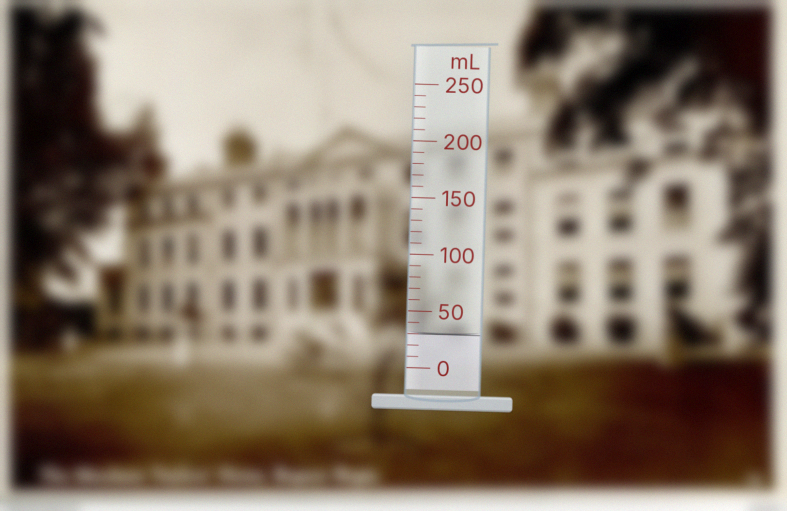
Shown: 30 (mL)
